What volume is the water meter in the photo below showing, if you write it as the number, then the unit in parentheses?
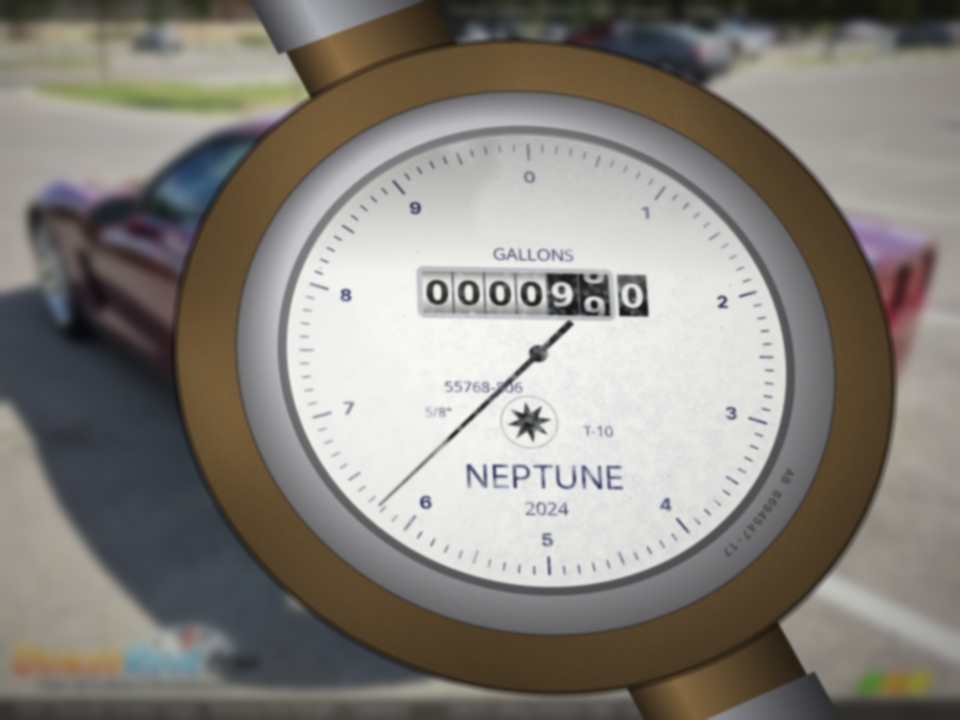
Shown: 986.2 (gal)
